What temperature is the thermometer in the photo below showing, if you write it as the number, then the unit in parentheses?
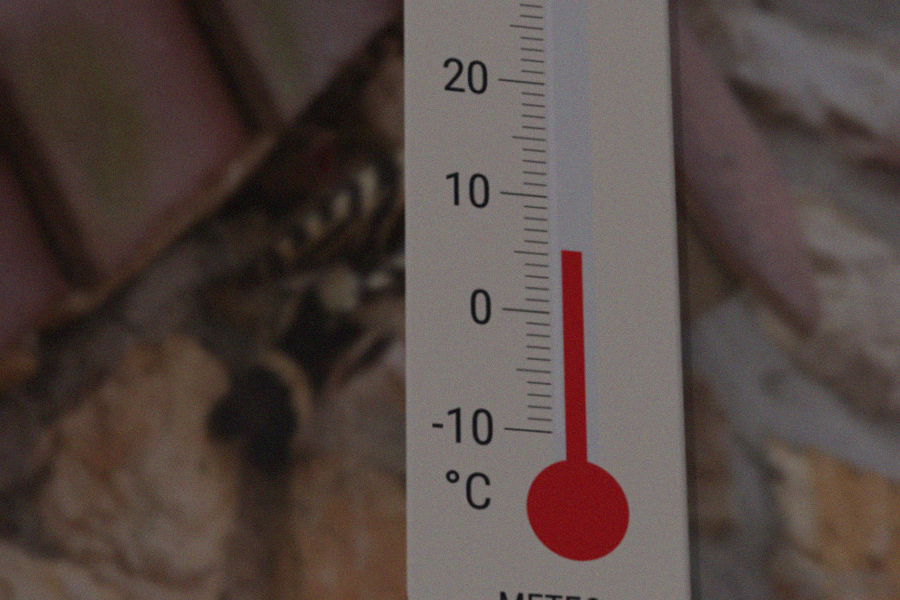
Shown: 5.5 (°C)
